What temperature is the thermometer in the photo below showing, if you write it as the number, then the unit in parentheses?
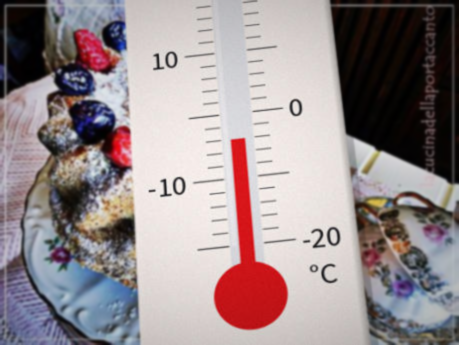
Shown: -4 (°C)
